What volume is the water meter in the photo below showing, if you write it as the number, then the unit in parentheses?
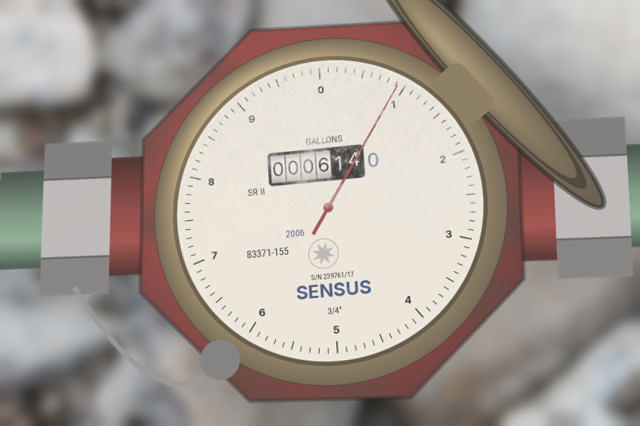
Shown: 6140.9 (gal)
